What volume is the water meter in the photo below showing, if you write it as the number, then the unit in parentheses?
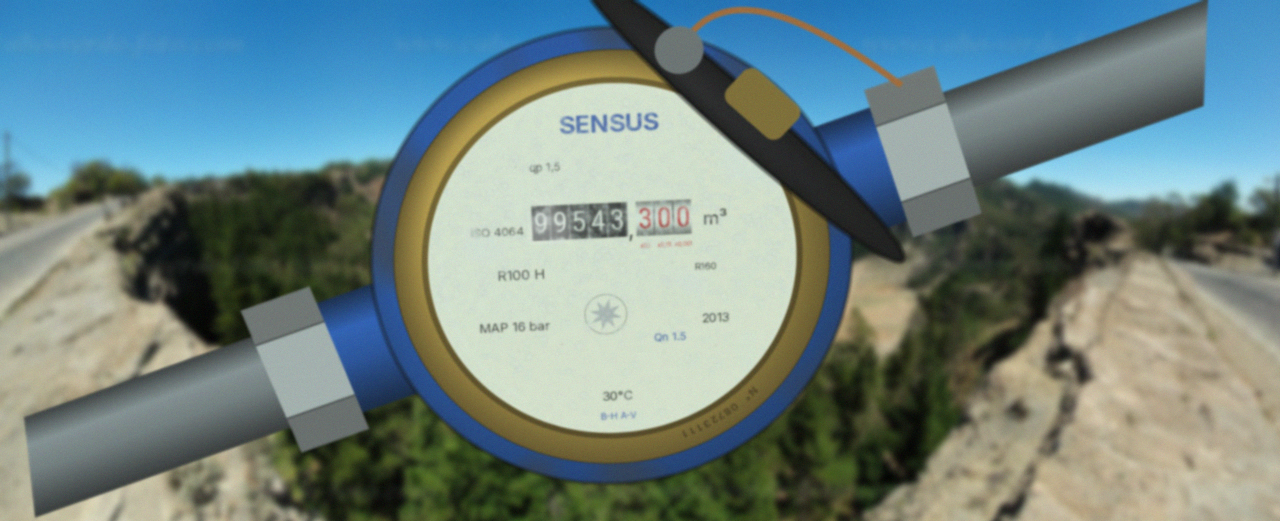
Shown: 99543.300 (m³)
